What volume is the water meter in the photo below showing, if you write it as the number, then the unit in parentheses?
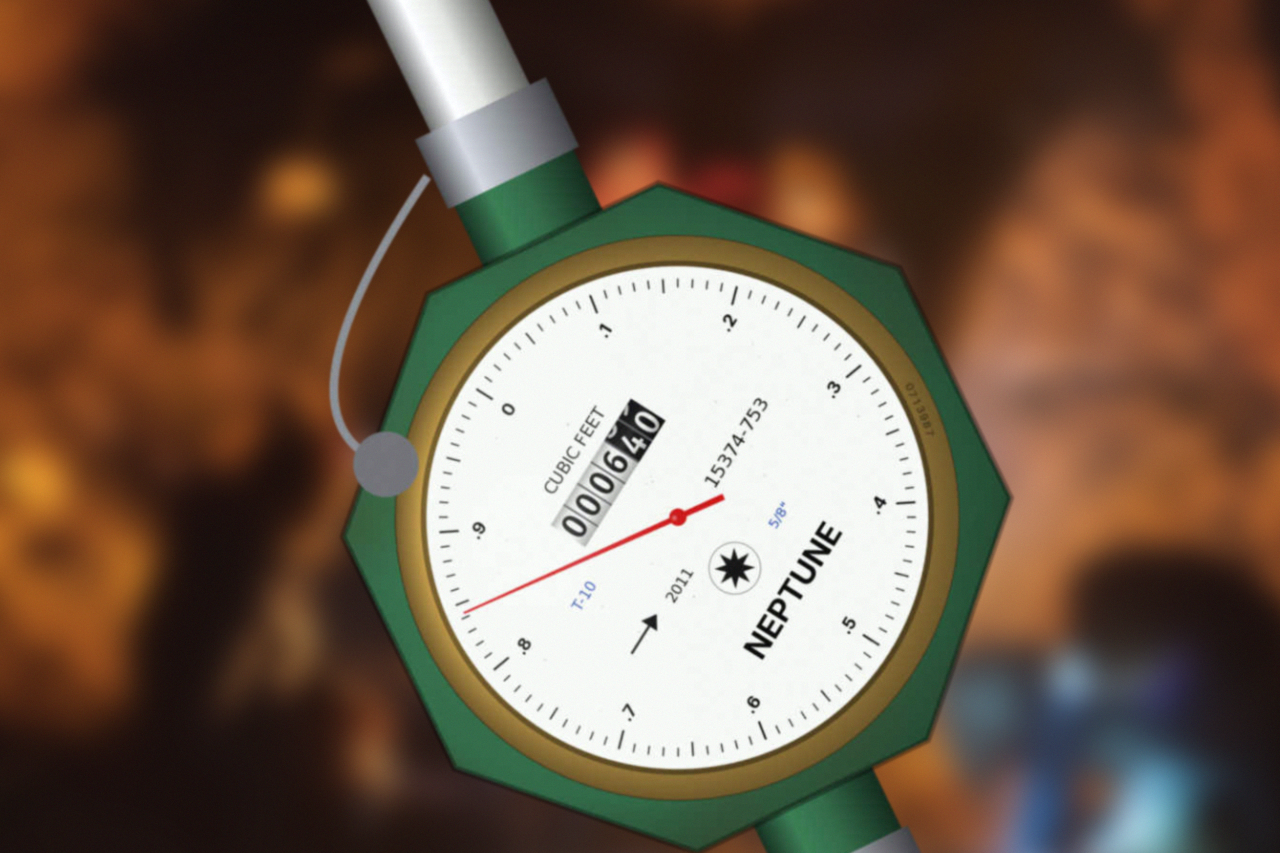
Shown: 639.84 (ft³)
